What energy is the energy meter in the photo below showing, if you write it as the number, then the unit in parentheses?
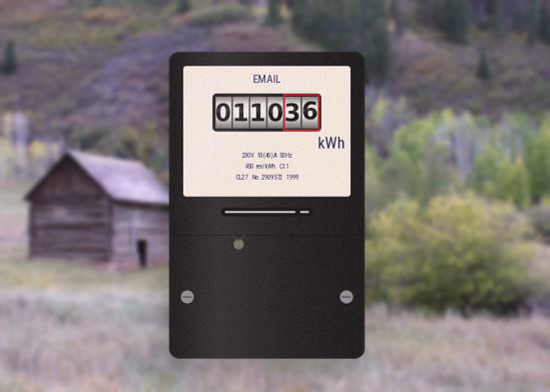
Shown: 110.36 (kWh)
